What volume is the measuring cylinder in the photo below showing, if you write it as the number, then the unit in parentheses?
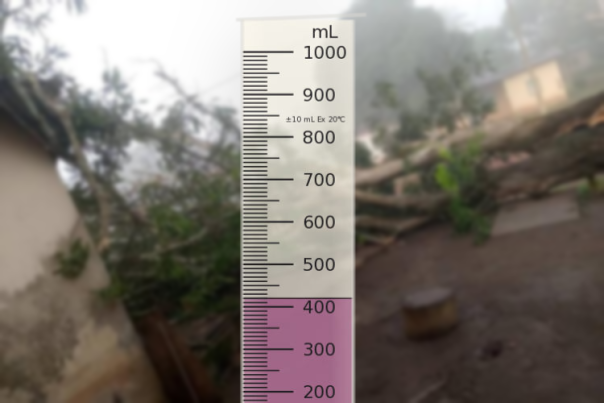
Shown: 420 (mL)
